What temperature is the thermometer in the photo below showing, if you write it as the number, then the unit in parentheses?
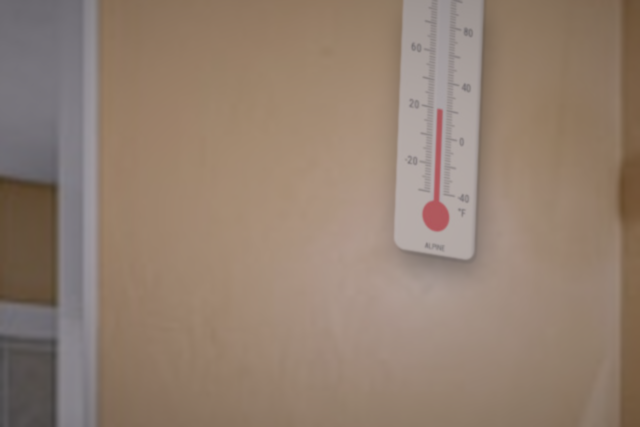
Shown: 20 (°F)
